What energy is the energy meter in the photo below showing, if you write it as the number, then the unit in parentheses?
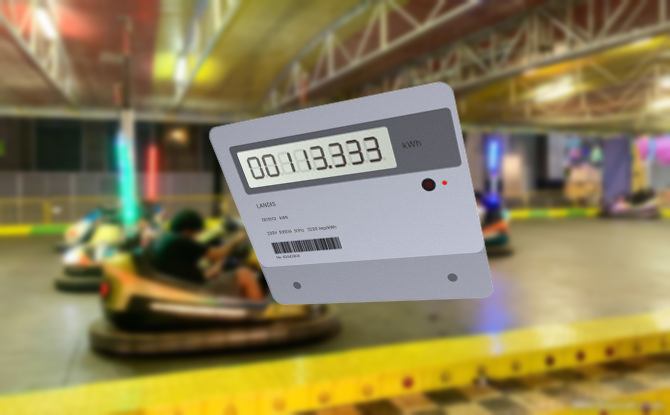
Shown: 113.333 (kWh)
